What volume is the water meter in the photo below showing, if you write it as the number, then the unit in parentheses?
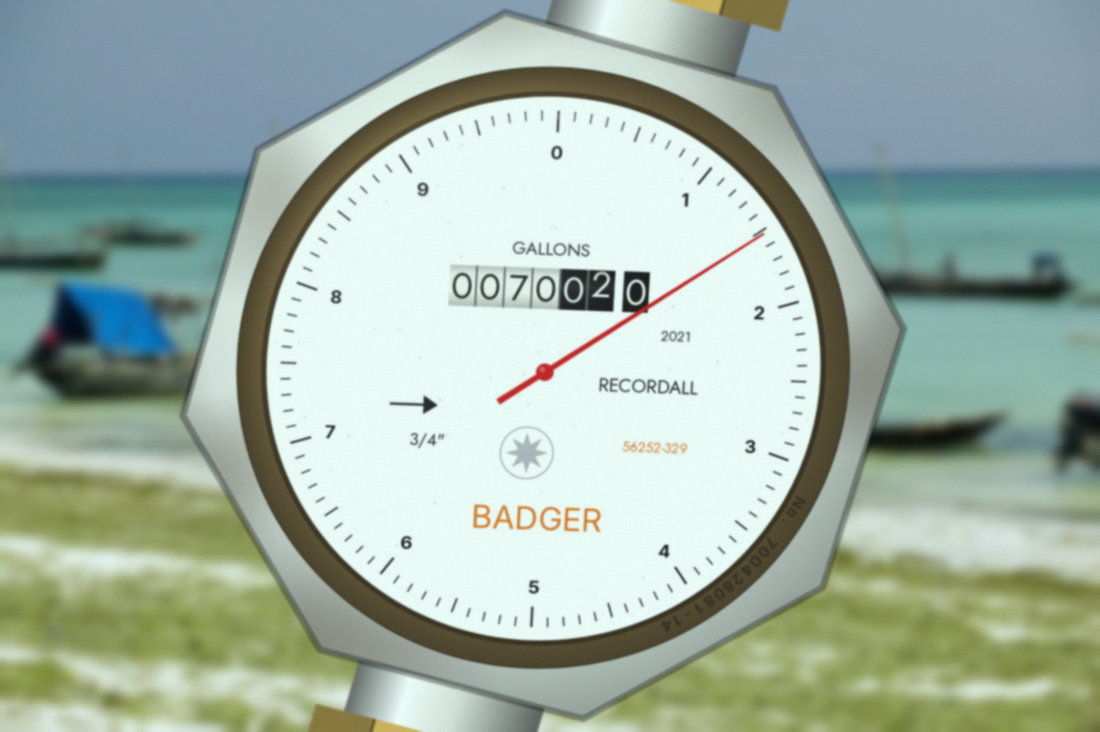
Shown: 70021.5 (gal)
